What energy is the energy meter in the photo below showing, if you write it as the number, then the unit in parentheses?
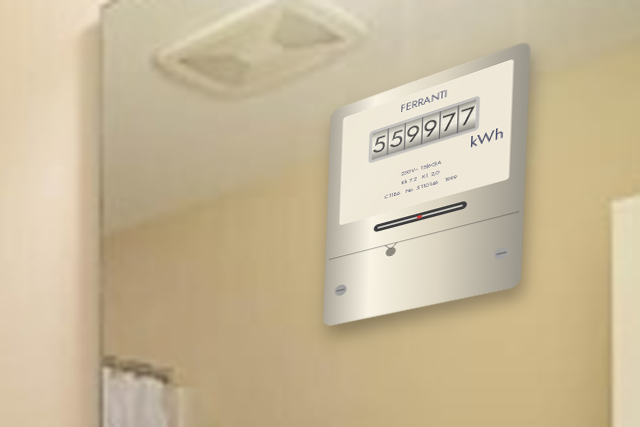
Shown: 559977 (kWh)
